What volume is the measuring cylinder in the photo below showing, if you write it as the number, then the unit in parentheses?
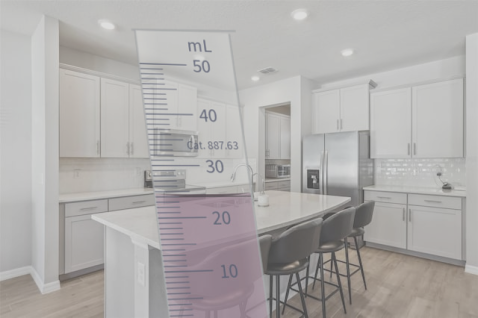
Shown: 24 (mL)
